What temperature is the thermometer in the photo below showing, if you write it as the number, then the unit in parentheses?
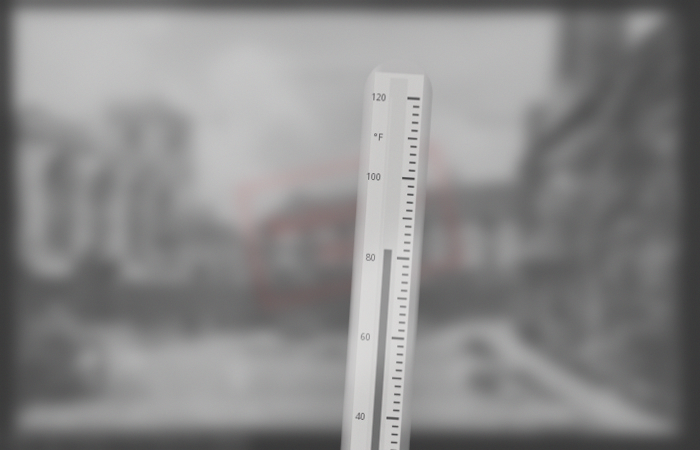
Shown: 82 (°F)
